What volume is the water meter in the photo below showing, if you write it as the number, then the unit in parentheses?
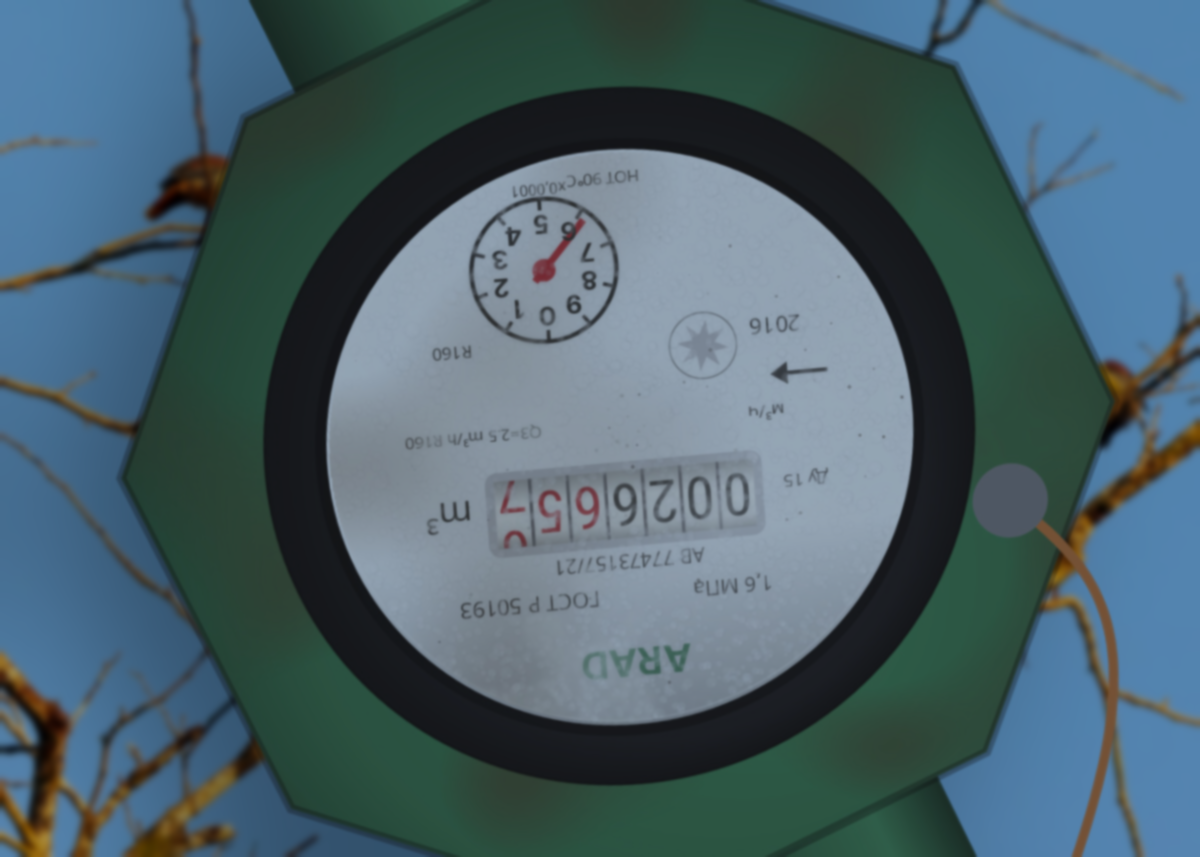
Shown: 26.6566 (m³)
